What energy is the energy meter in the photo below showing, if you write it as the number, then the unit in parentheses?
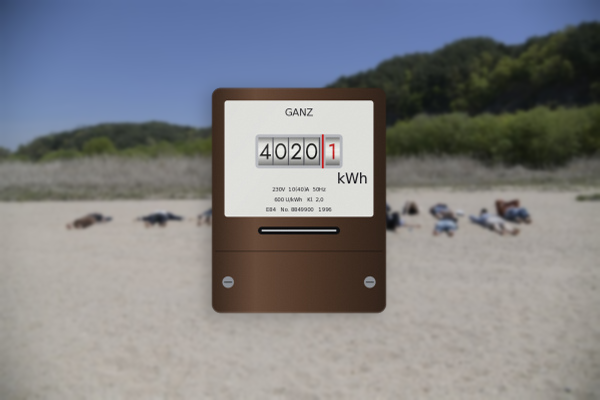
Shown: 4020.1 (kWh)
